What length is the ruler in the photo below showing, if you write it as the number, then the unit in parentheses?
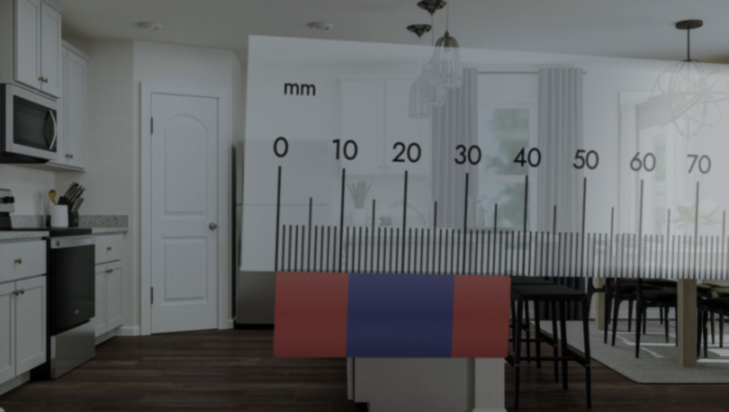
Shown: 38 (mm)
